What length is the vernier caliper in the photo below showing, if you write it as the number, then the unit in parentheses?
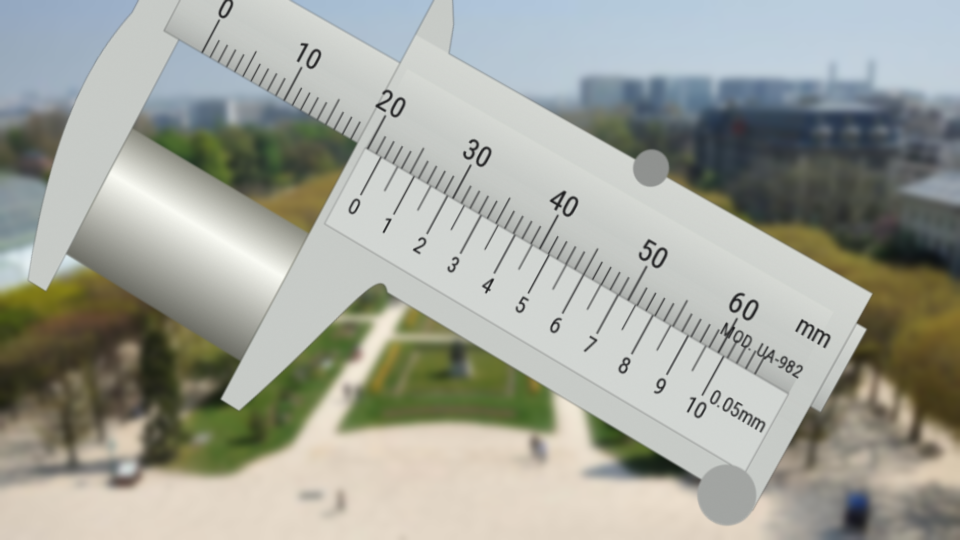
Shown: 21.6 (mm)
